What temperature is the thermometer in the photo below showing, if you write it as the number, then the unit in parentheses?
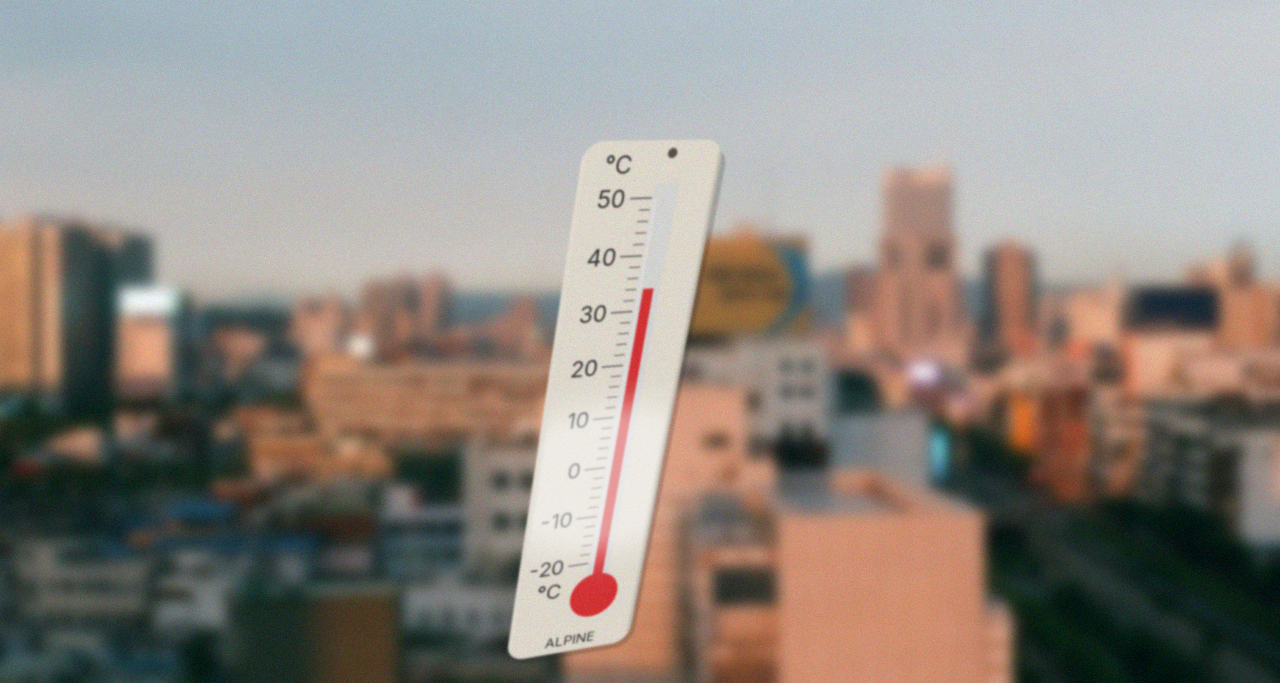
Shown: 34 (°C)
